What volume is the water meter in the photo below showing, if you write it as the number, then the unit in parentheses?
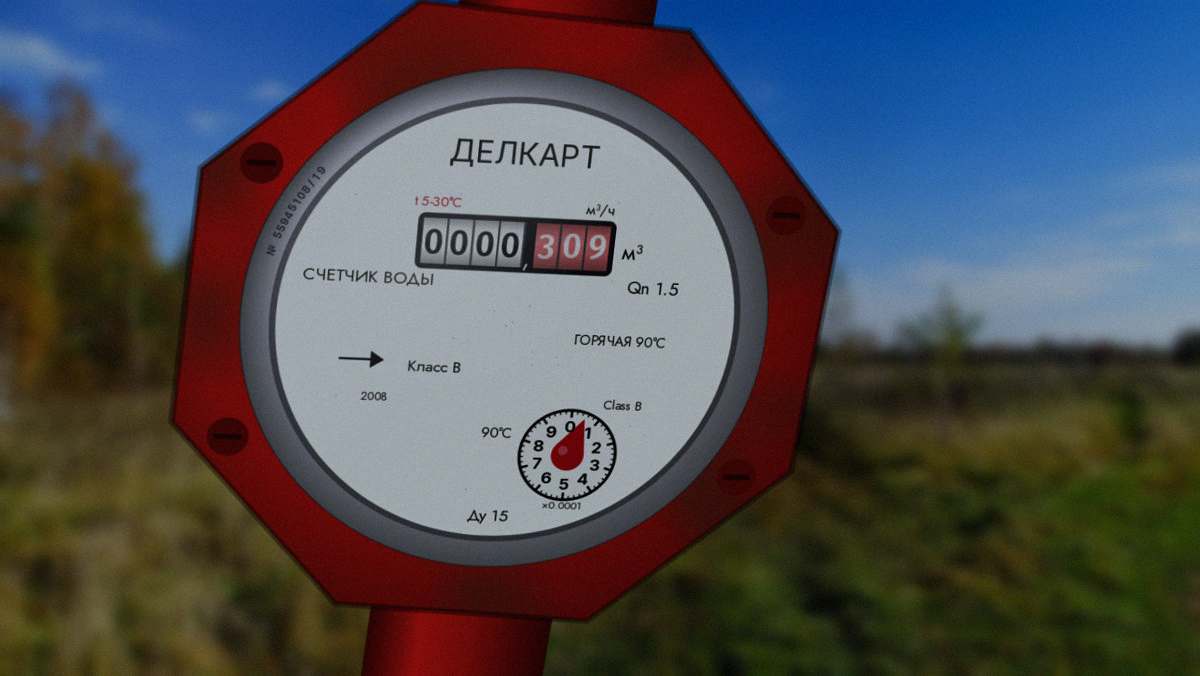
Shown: 0.3090 (m³)
